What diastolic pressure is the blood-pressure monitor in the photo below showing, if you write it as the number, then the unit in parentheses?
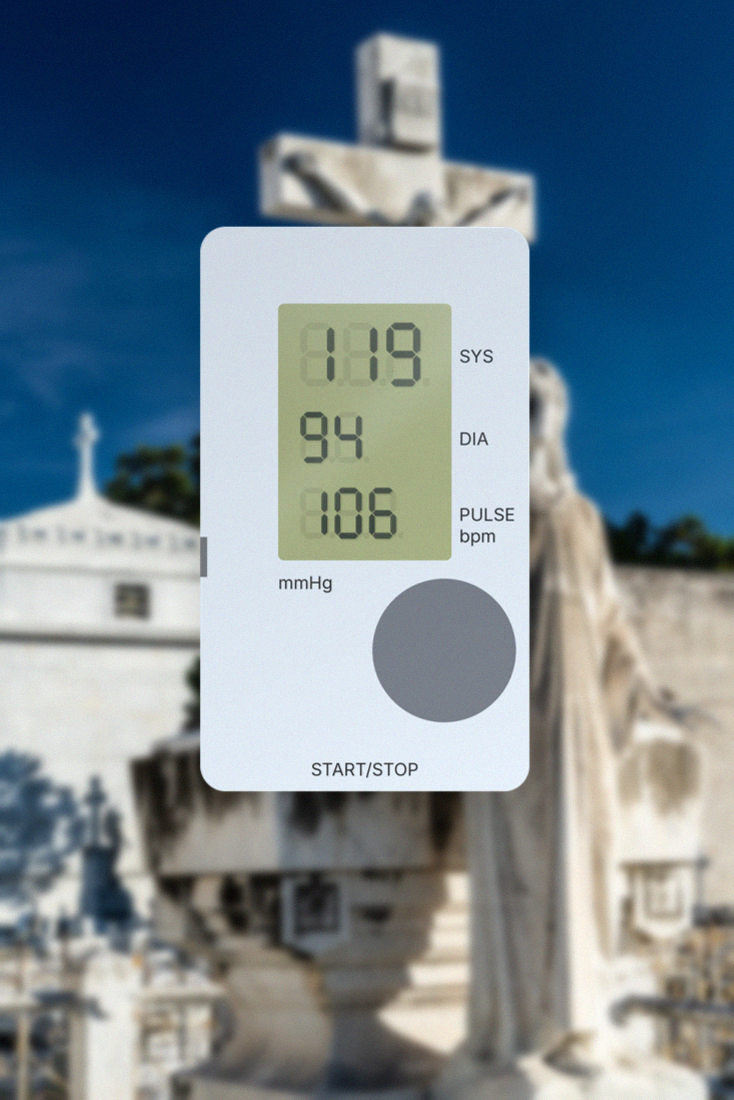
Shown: 94 (mmHg)
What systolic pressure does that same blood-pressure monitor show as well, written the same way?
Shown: 119 (mmHg)
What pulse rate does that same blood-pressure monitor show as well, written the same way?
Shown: 106 (bpm)
